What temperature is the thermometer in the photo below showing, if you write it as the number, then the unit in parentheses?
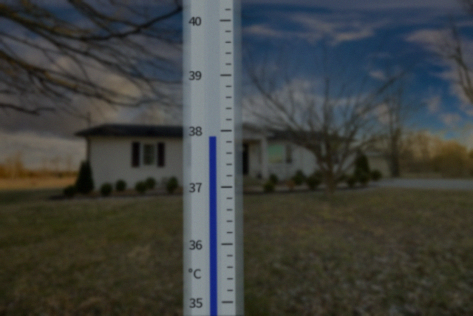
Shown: 37.9 (°C)
